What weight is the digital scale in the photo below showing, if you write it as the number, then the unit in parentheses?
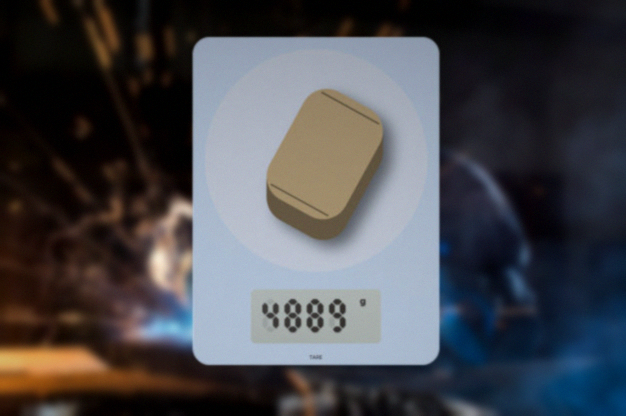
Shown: 4889 (g)
